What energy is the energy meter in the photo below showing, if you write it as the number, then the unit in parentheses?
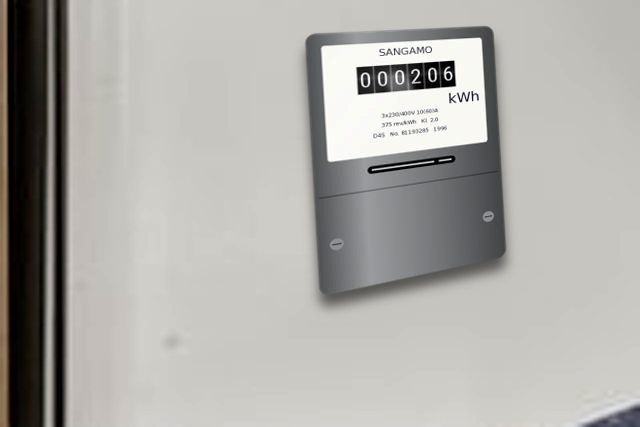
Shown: 206 (kWh)
